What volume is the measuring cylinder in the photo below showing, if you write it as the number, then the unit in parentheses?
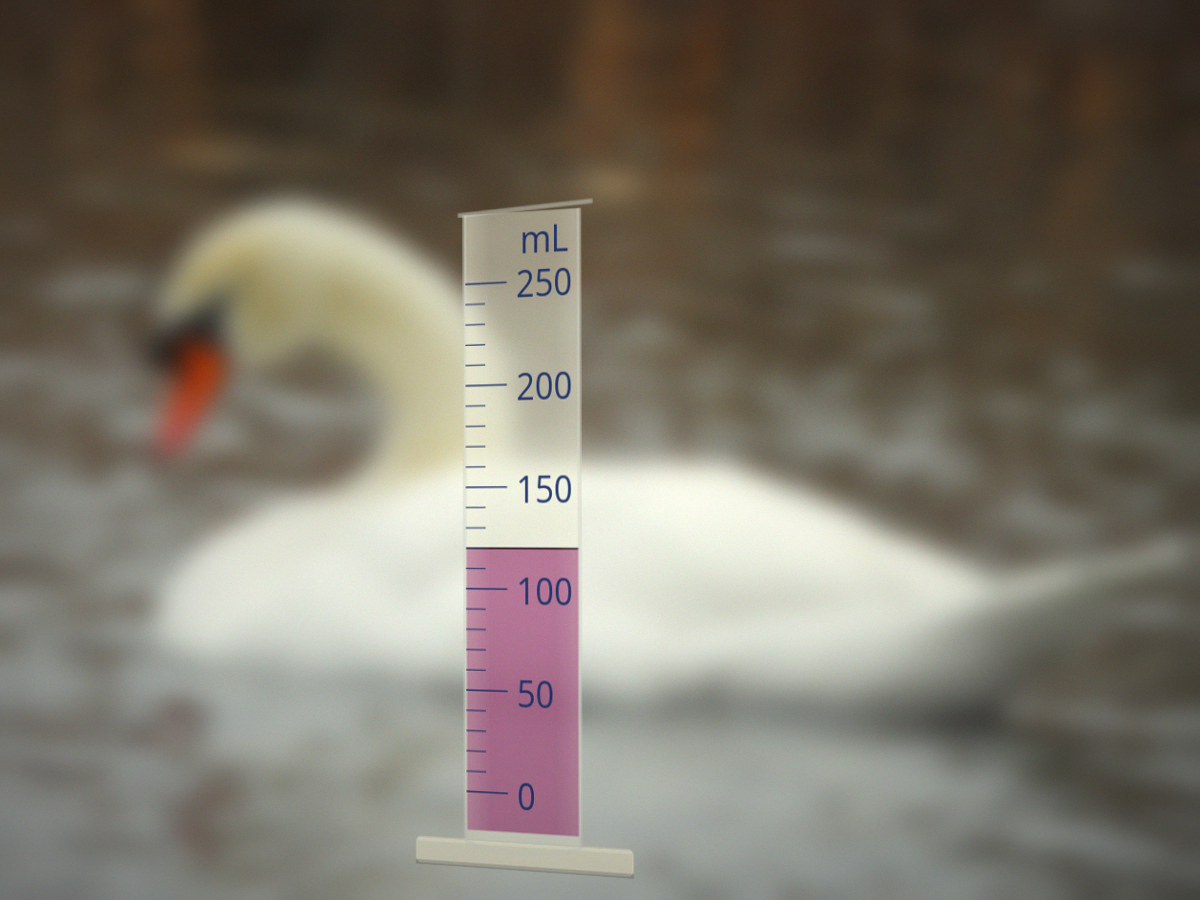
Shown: 120 (mL)
